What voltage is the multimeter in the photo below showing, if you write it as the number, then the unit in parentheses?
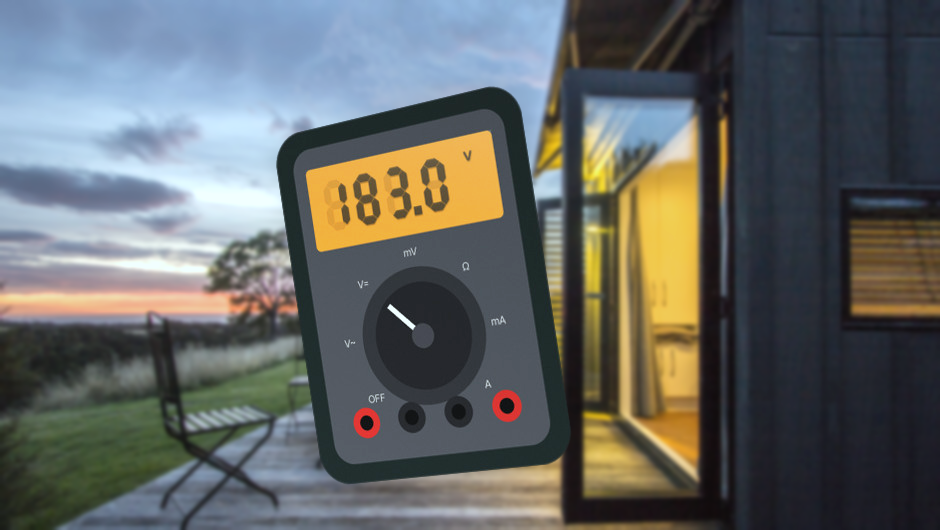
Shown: 183.0 (V)
